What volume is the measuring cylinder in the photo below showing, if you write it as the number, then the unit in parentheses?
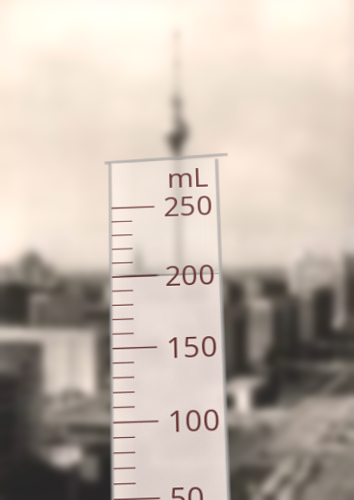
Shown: 200 (mL)
